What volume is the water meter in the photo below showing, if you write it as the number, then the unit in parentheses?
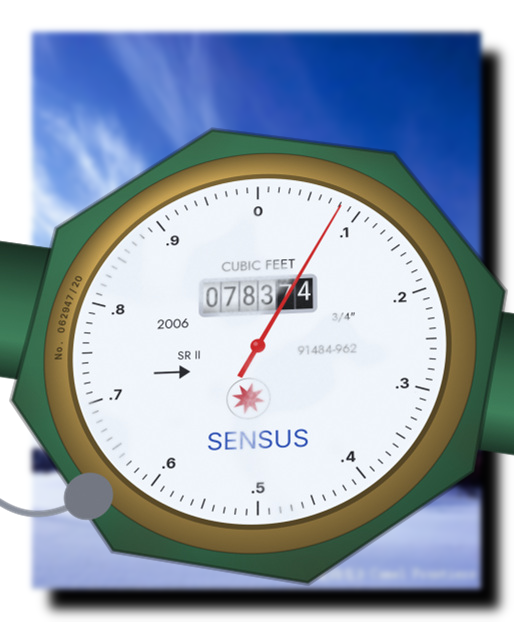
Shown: 78374.08 (ft³)
